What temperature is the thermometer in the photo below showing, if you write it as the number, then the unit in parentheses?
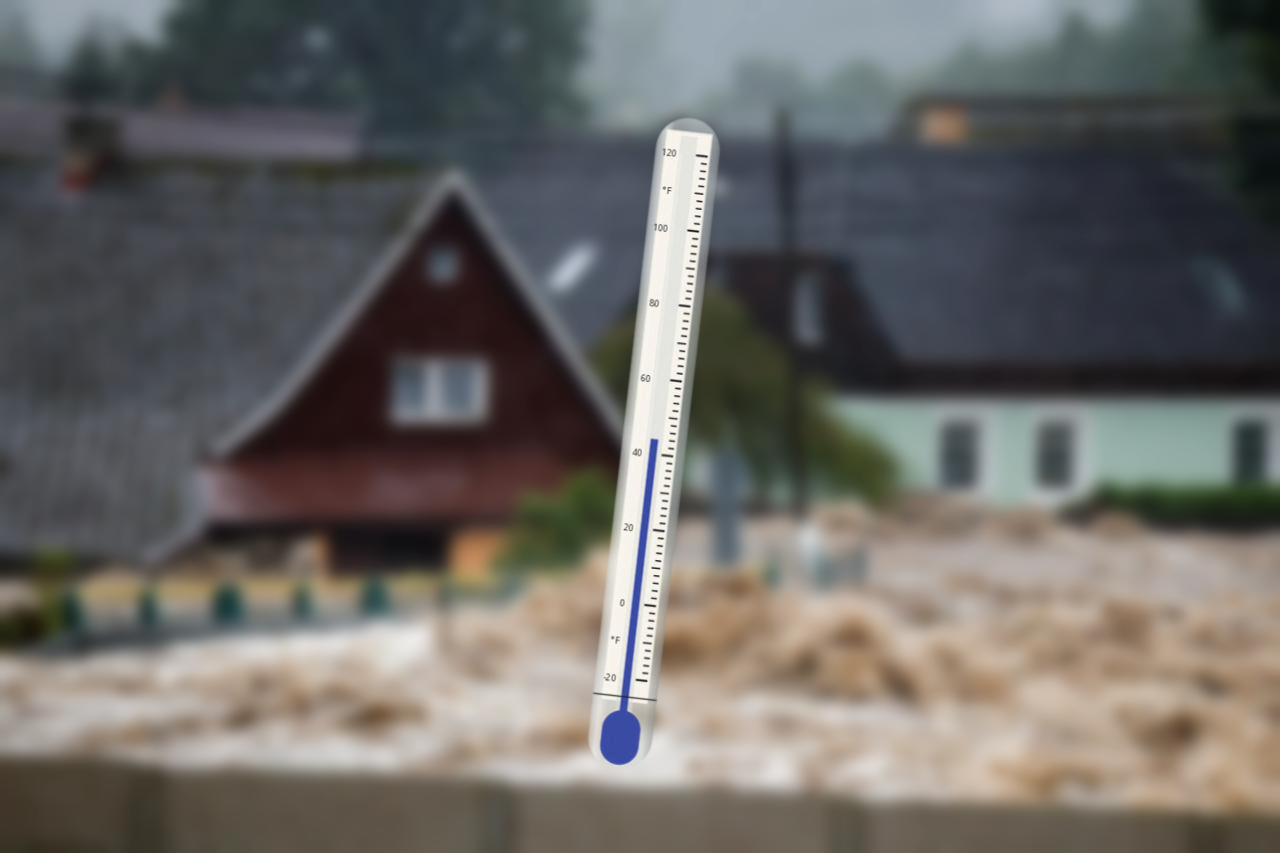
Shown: 44 (°F)
